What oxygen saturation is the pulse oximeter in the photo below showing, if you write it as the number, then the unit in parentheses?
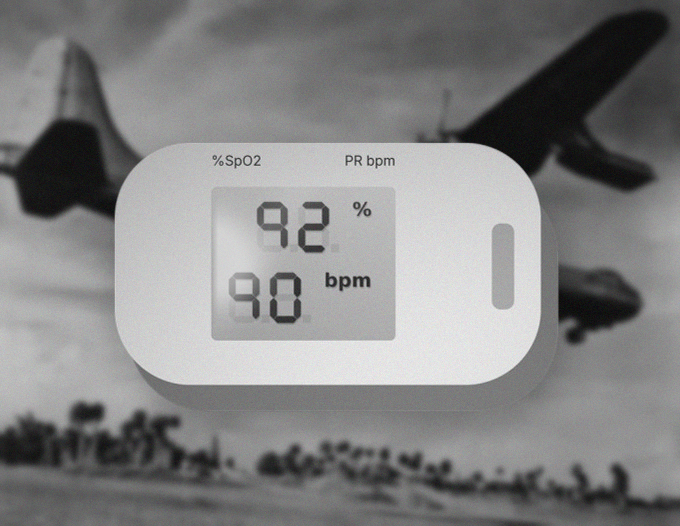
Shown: 92 (%)
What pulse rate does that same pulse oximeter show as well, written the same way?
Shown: 90 (bpm)
